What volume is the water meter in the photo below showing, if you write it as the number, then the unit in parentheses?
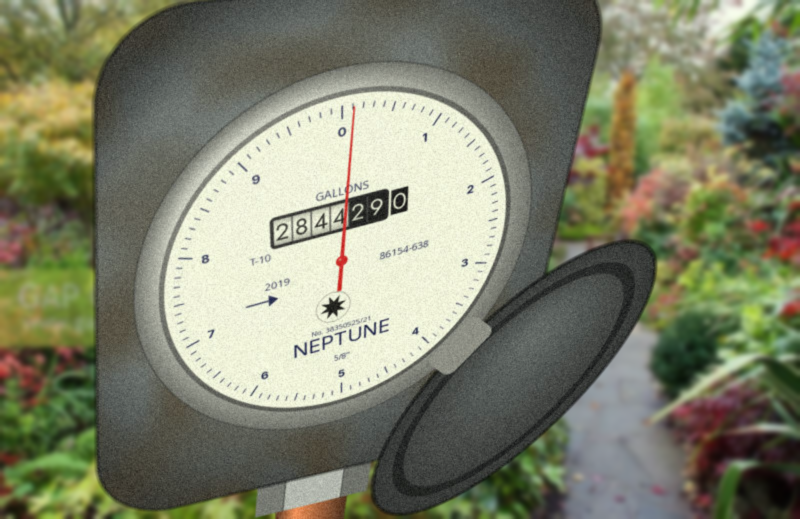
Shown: 2844290.1 (gal)
